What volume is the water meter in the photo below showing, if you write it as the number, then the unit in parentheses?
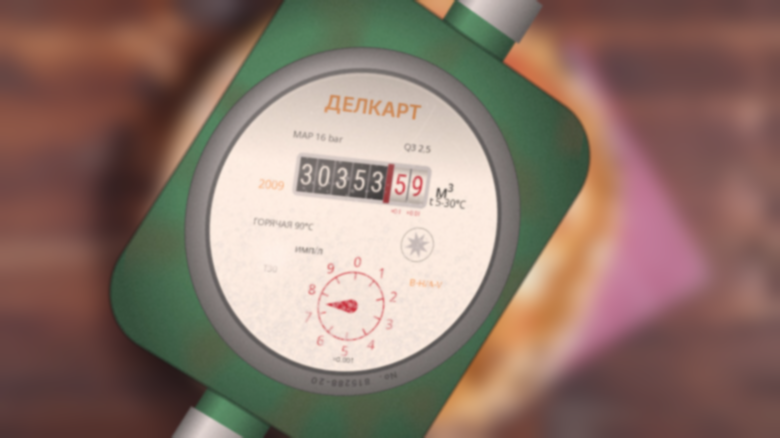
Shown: 30353.597 (m³)
